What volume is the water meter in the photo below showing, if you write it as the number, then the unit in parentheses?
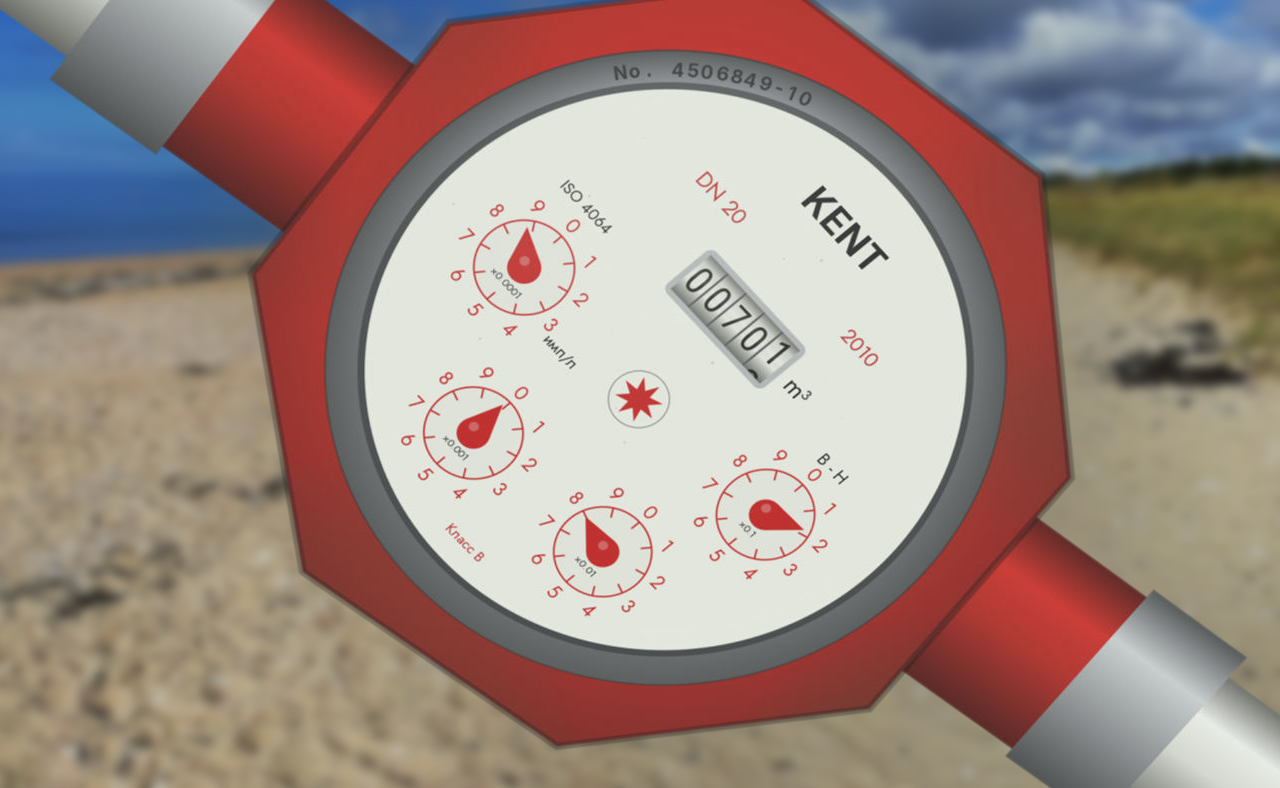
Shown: 701.1798 (m³)
